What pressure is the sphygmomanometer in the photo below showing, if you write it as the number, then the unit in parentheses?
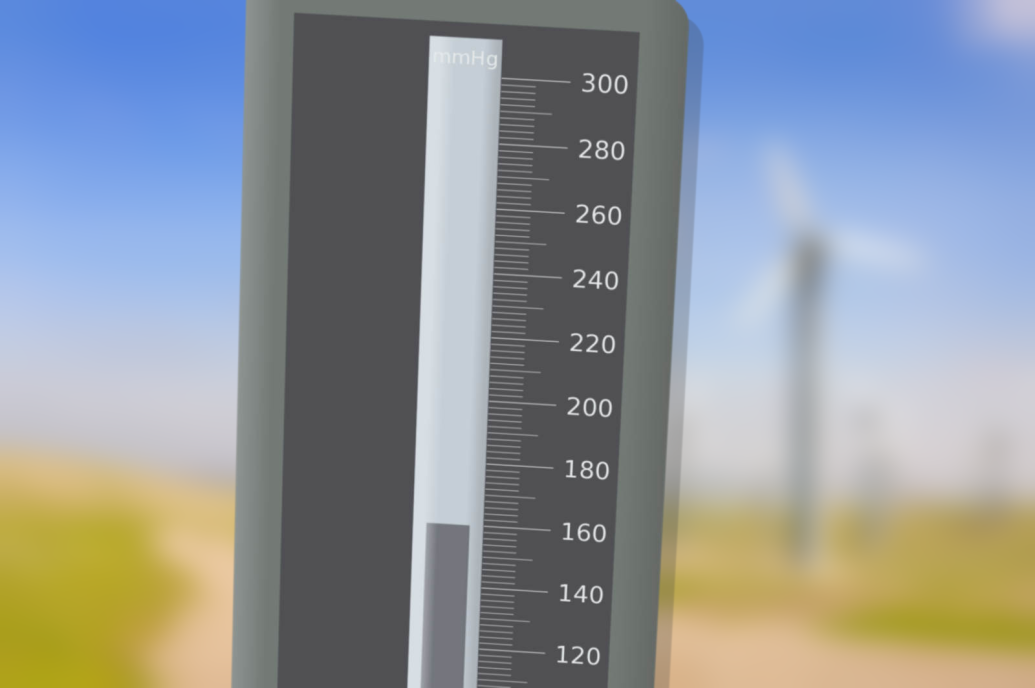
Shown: 160 (mmHg)
